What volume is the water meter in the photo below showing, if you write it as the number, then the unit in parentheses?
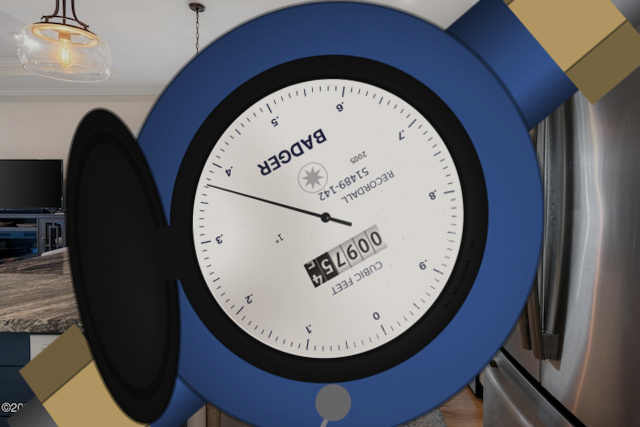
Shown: 9754.37 (ft³)
